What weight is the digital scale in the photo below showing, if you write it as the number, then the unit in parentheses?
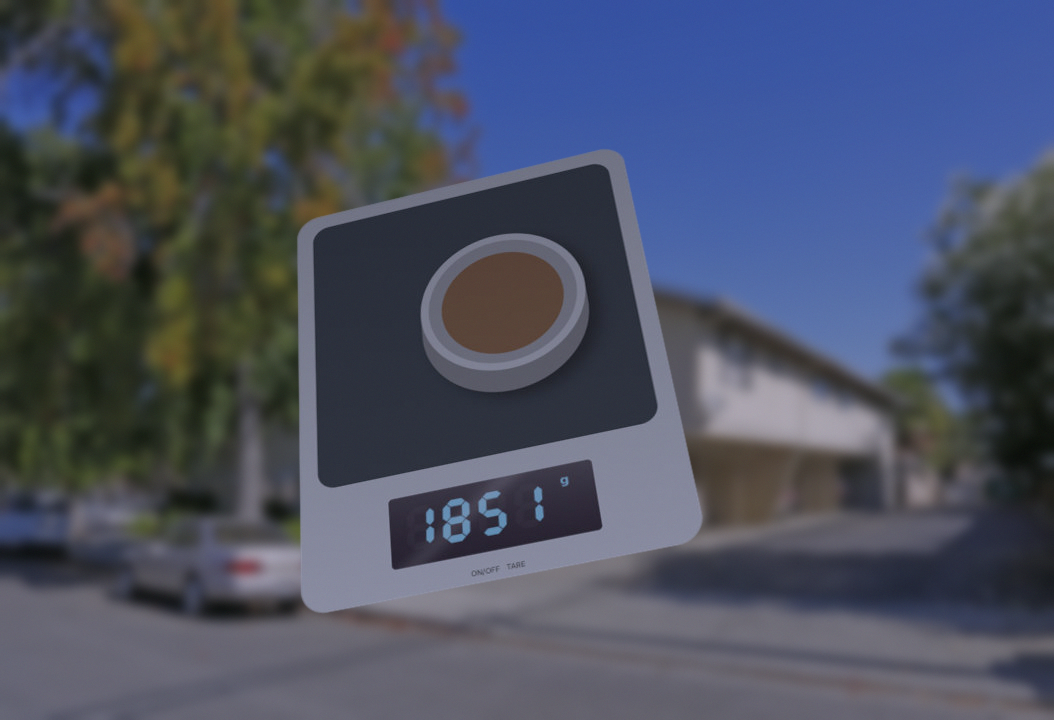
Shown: 1851 (g)
